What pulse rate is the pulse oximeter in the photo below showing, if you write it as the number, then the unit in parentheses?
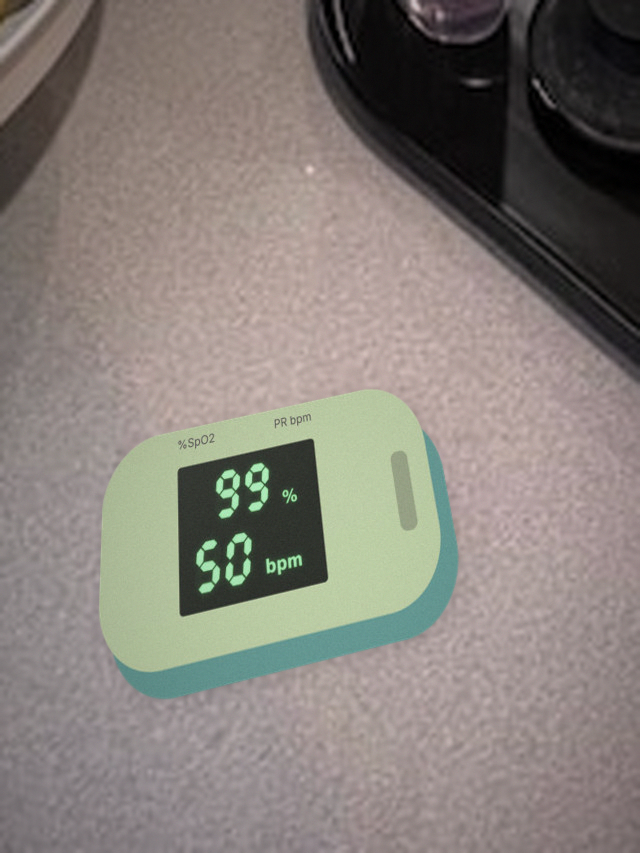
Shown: 50 (bpm)
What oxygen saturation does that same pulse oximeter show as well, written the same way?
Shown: 99 (%)
